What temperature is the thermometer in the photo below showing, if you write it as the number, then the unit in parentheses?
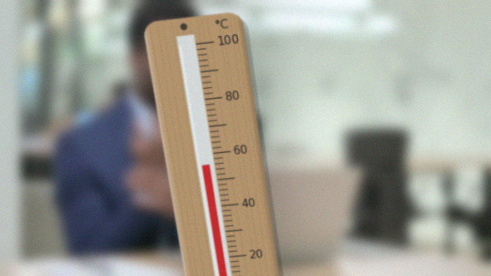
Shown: 56 (°C)
